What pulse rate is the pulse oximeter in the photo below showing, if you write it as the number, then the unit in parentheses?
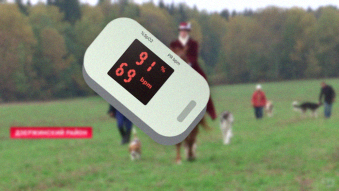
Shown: 69 (bpm)
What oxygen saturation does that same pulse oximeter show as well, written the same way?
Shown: 91 (%)
